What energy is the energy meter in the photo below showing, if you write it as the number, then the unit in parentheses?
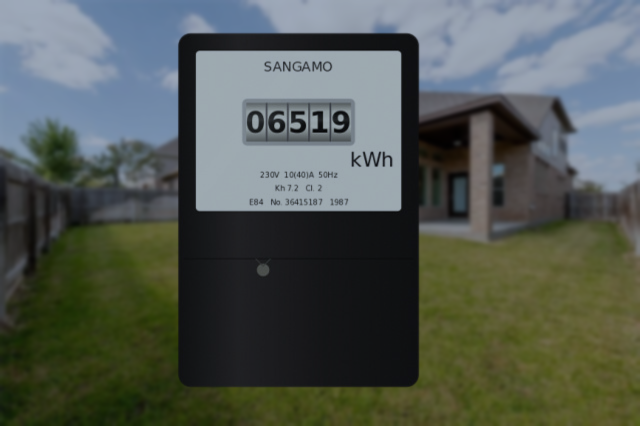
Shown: 6519 (kWh)
